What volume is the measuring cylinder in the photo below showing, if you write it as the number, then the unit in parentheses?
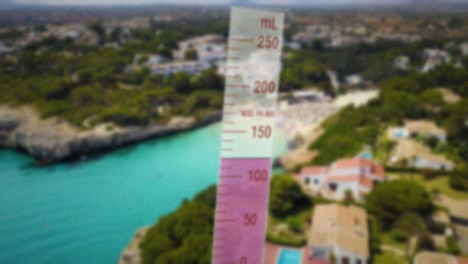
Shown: 120 (mL)
